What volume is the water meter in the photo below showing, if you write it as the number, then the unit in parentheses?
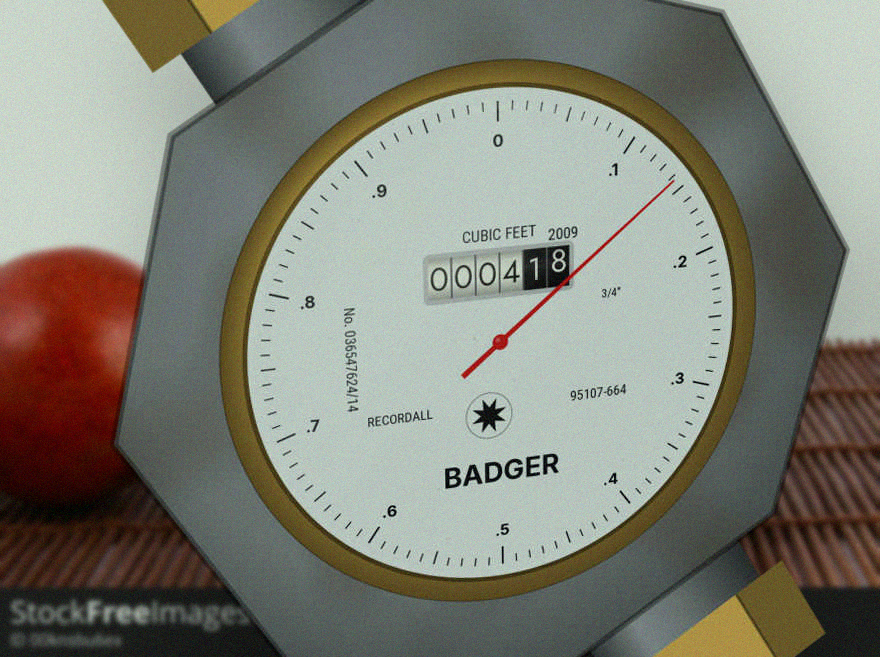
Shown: 418.14 (ft³)
